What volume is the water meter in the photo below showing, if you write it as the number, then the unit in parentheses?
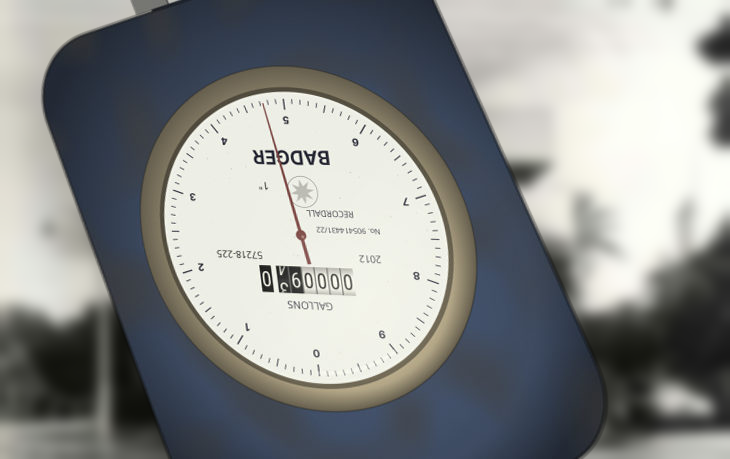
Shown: 934.7 (gal)
